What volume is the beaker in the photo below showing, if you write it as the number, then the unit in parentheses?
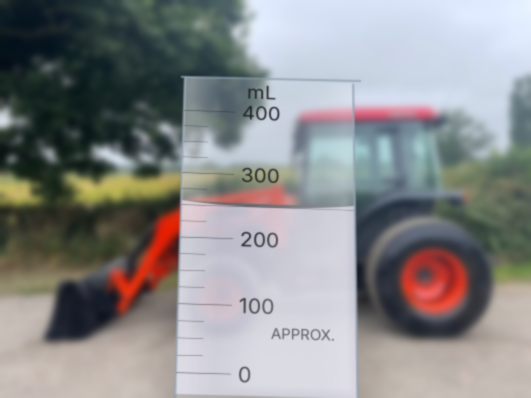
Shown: 250 (mL)
